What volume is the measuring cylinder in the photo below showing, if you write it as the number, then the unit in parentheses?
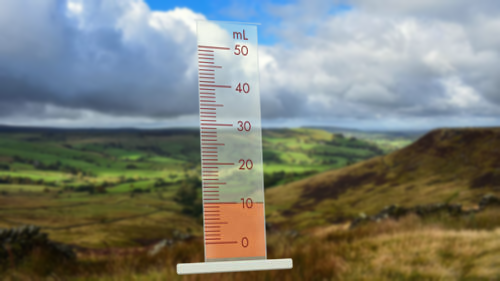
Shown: 10 (mL)
